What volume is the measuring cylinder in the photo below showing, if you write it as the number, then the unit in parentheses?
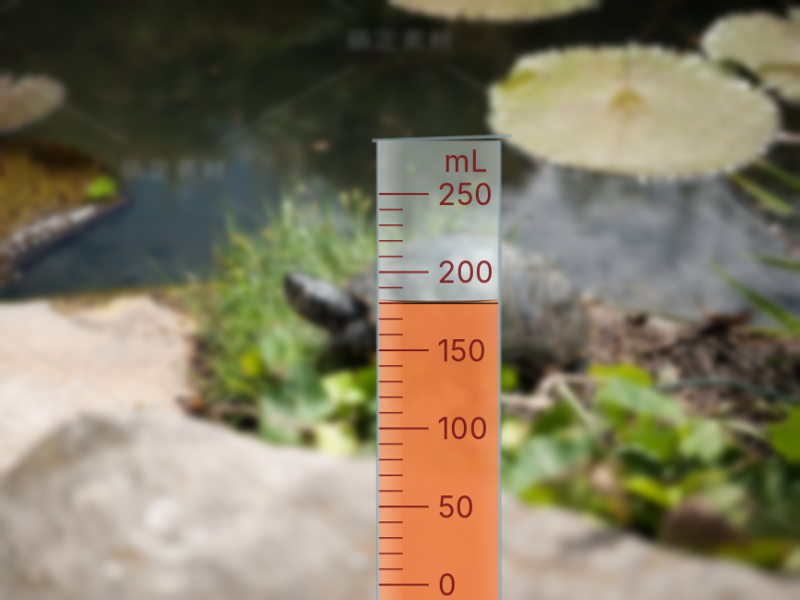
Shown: 180 (mL)
